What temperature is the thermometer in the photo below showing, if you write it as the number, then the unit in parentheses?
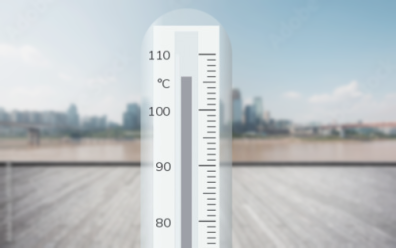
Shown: 106 (°C)
